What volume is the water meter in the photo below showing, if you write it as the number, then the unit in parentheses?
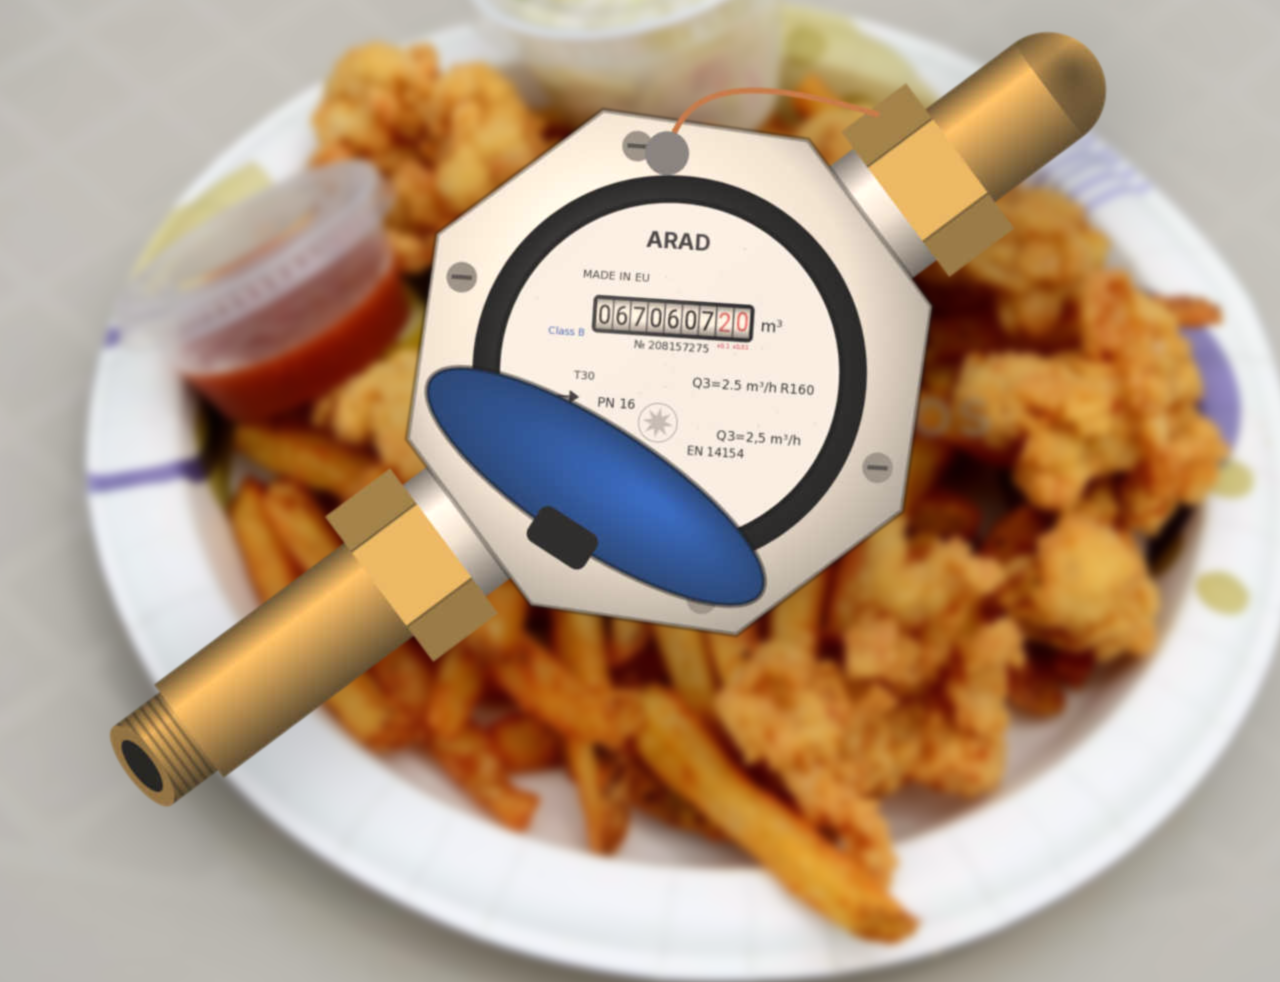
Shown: 670607.20 (m³)
